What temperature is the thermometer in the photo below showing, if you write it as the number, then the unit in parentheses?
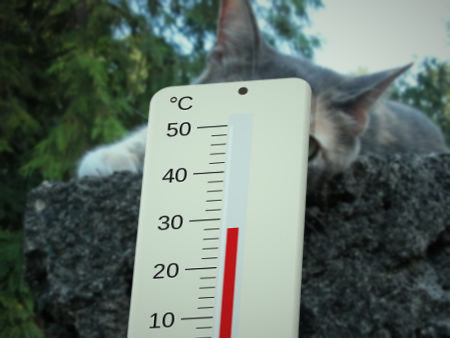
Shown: 28 (°C)
